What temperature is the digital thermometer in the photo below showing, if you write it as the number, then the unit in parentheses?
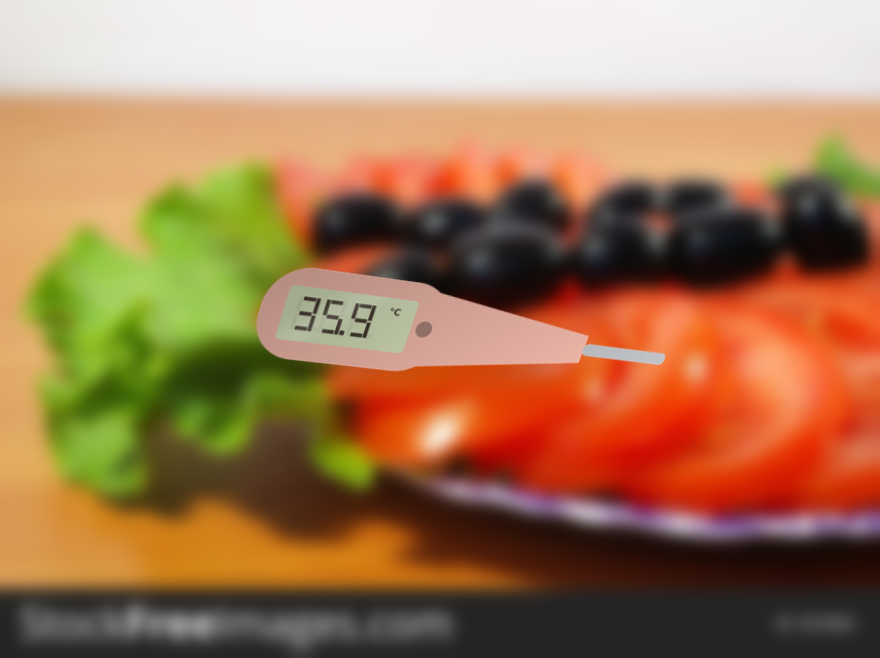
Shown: 35.9 (°C)
